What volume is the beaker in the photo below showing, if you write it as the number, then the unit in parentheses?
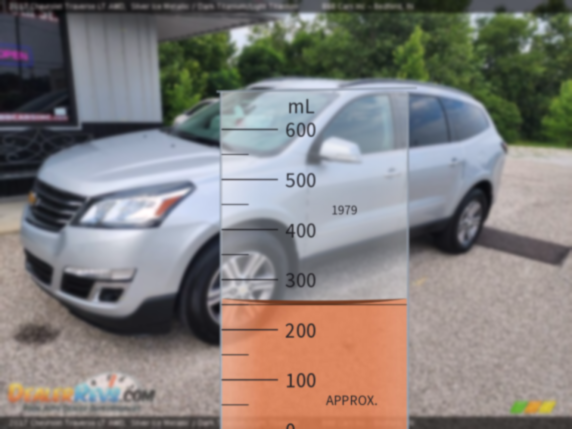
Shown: 250 (mL)
